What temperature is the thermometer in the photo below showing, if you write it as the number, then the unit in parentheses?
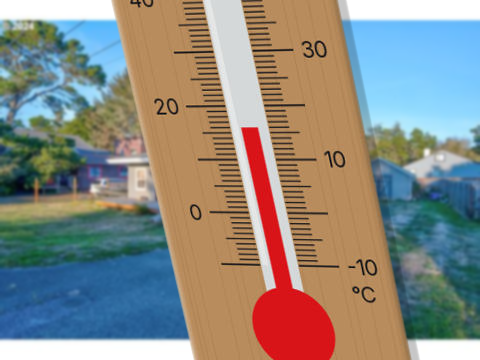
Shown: 16 (°C)
